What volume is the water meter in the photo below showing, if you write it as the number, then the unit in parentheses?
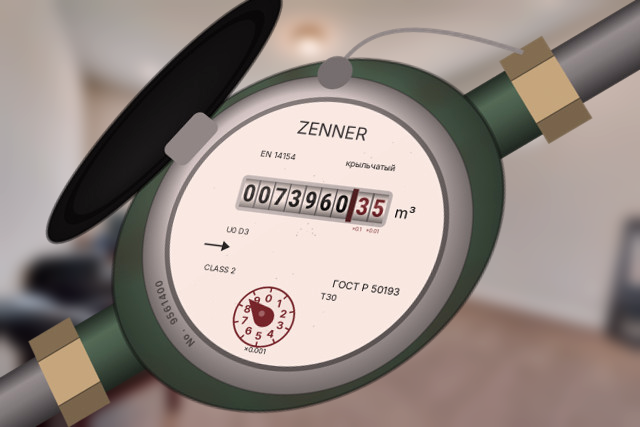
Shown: 73960.358 (m³)
